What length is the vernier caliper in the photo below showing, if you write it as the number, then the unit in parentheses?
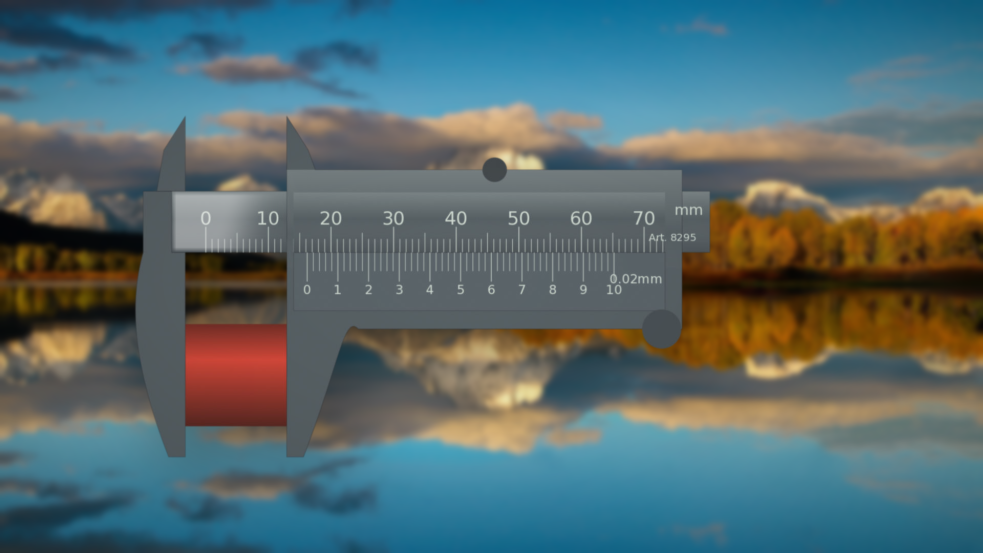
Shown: 16.2 (mm)
